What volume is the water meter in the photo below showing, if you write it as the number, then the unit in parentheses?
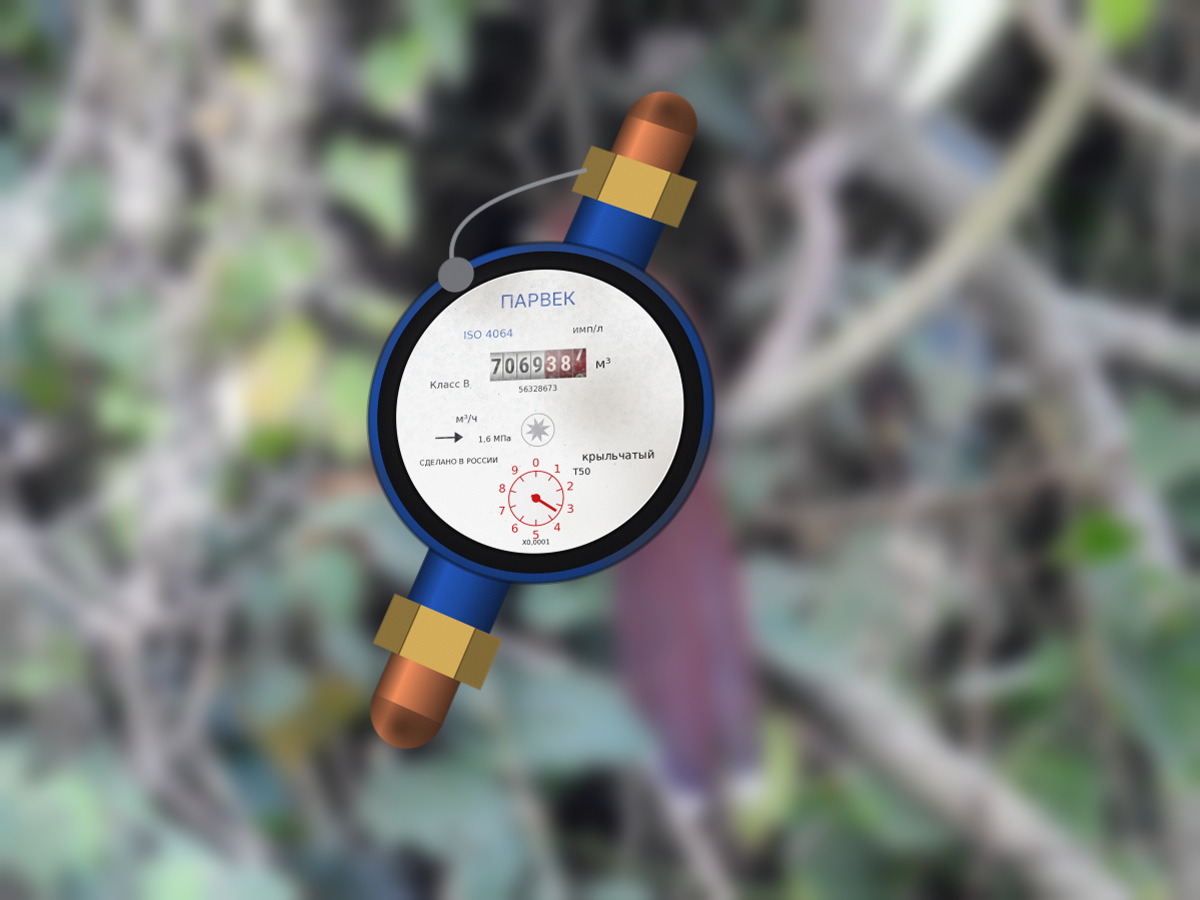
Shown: 7069.3873 (m³)
